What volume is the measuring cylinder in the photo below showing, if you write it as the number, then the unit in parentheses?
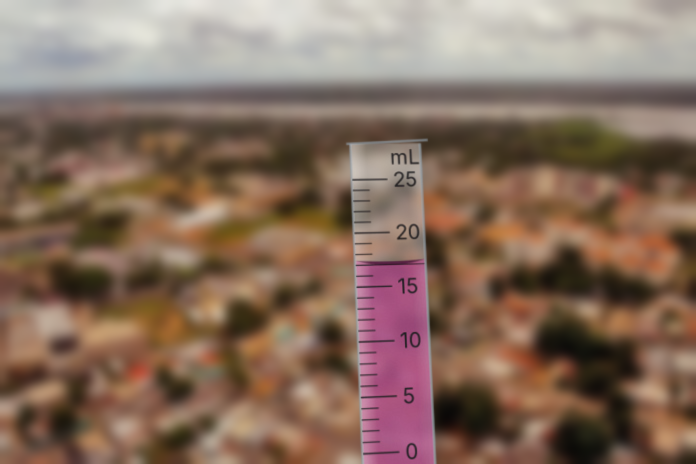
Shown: 17 (mL)
